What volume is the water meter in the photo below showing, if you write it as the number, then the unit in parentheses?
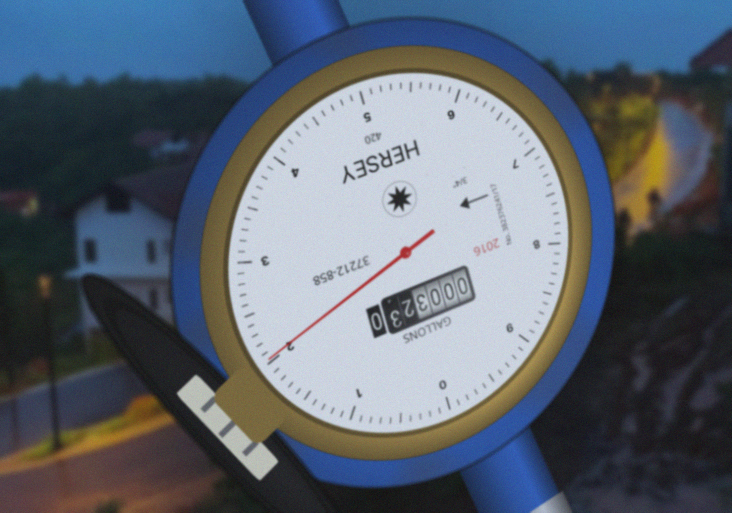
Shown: 3232.0 (gal)
